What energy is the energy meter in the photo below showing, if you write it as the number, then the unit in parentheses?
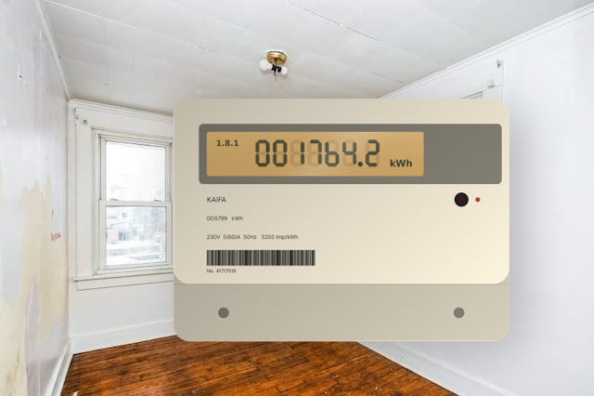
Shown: 1764.2 (kWh)
